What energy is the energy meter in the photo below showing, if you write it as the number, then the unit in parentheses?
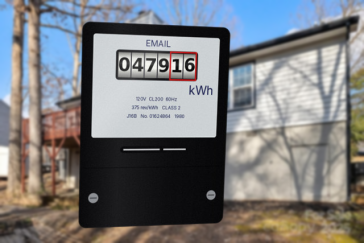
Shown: 479.16 (kWh)
